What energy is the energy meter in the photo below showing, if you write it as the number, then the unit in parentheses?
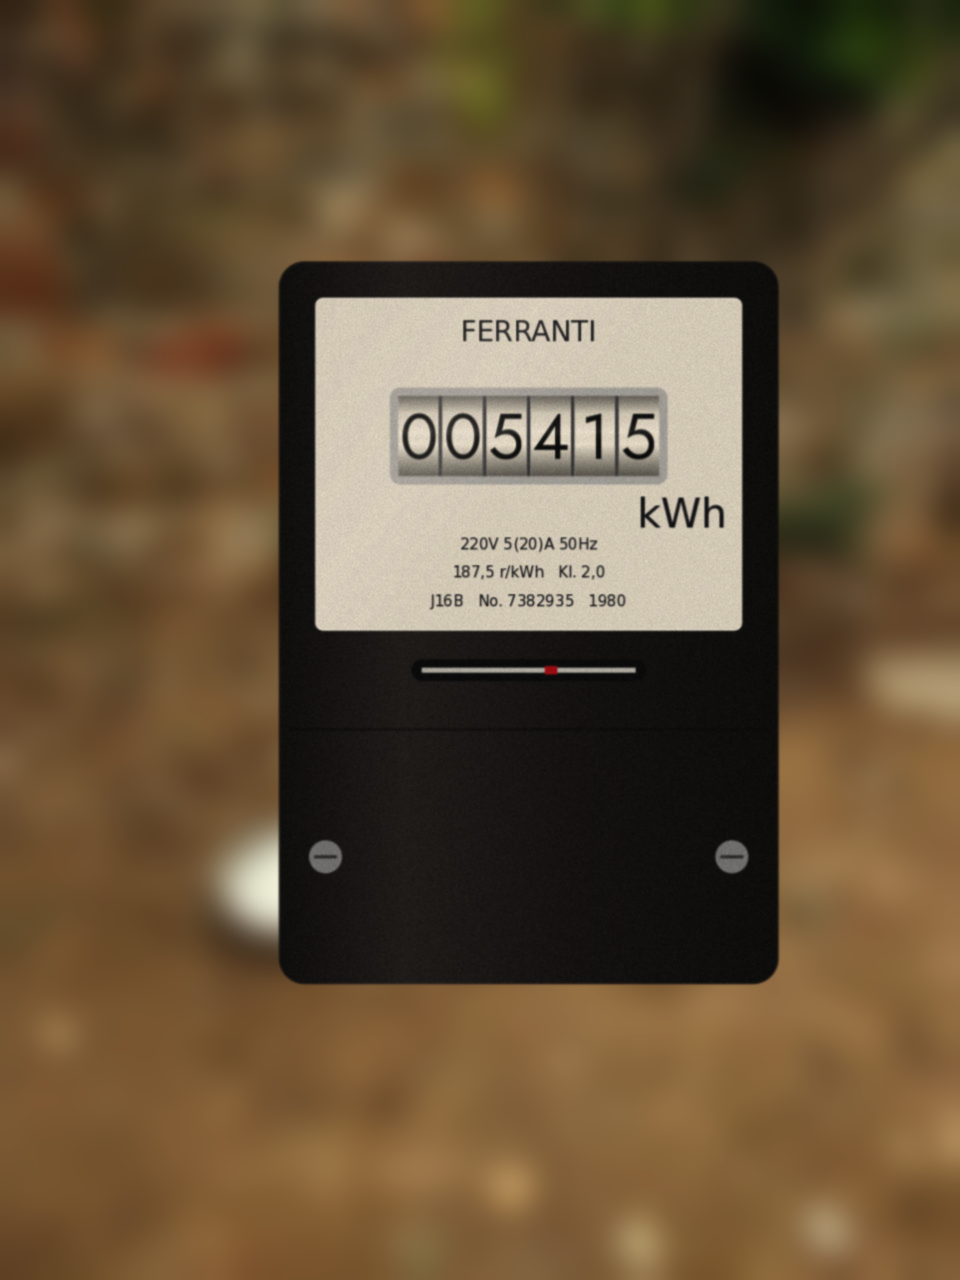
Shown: 5415 (kWh)
